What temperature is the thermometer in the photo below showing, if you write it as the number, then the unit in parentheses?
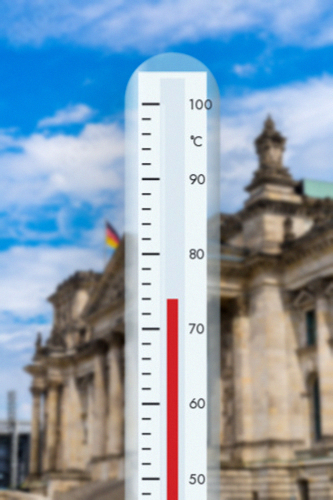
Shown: 74 (°C)
